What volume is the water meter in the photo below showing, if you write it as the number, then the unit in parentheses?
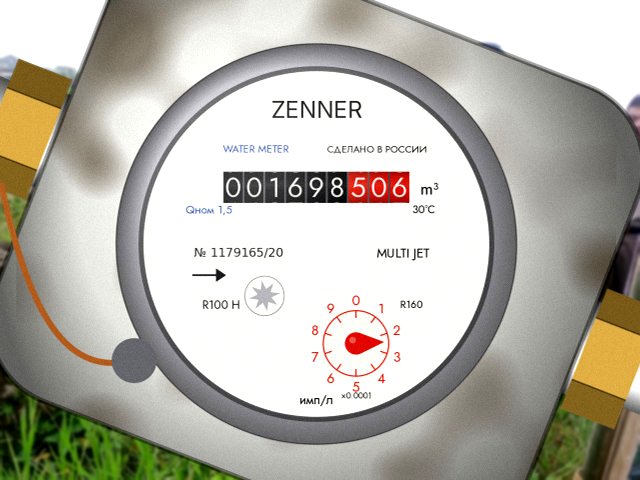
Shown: 1698.5062 (m³)
